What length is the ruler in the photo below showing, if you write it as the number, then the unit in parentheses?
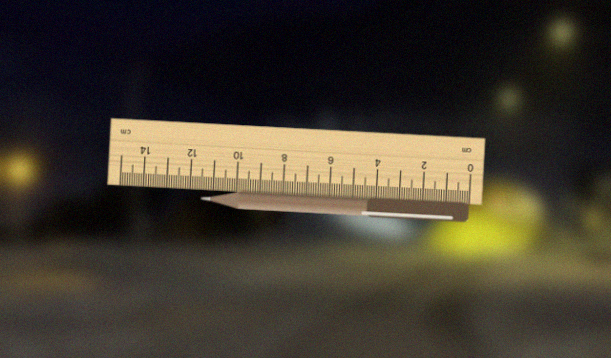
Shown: 11.5 (cm)
